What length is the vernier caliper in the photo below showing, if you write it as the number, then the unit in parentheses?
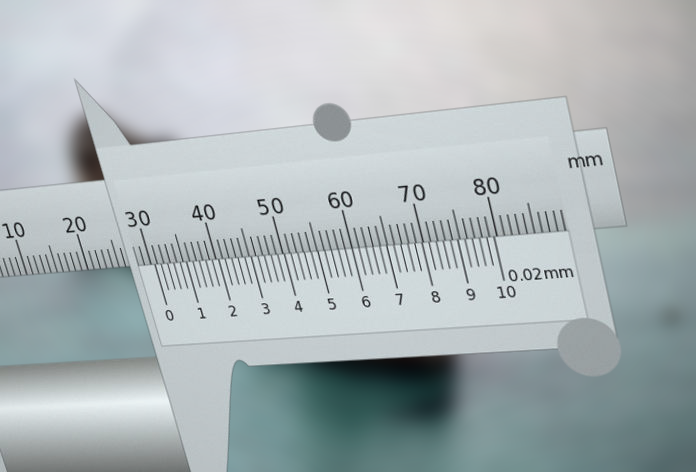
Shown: 30.6 (mm)
